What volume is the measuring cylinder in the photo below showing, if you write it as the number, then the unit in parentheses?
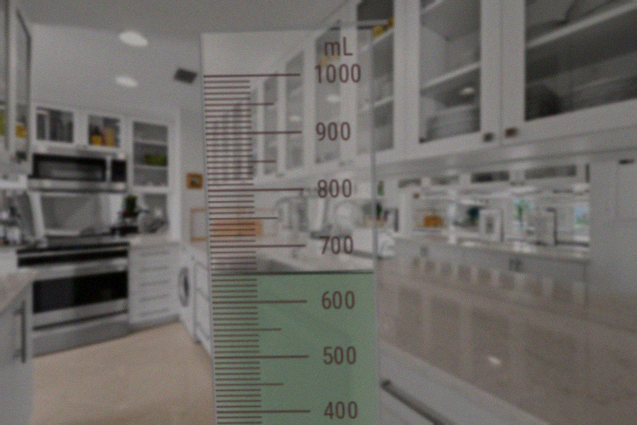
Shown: 650 (mL)
